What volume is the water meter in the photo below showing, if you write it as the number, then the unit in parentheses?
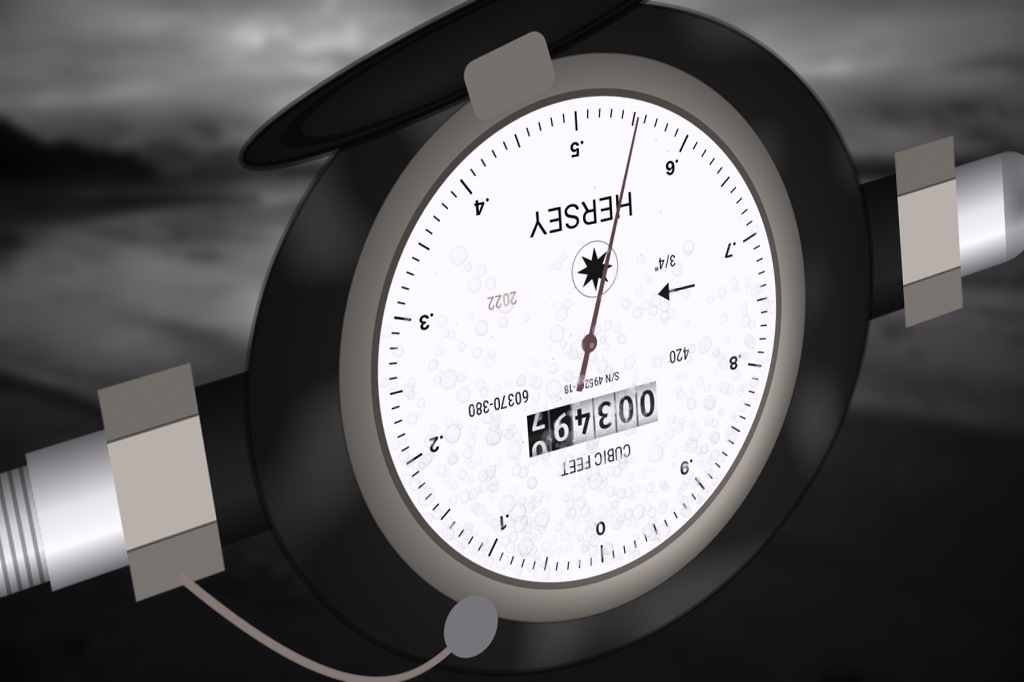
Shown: 3496.55 (ft³)
